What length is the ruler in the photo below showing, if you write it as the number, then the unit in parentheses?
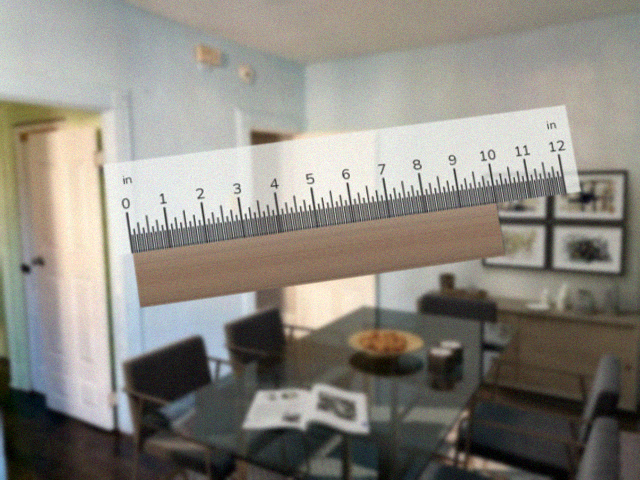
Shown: 10 (in)
